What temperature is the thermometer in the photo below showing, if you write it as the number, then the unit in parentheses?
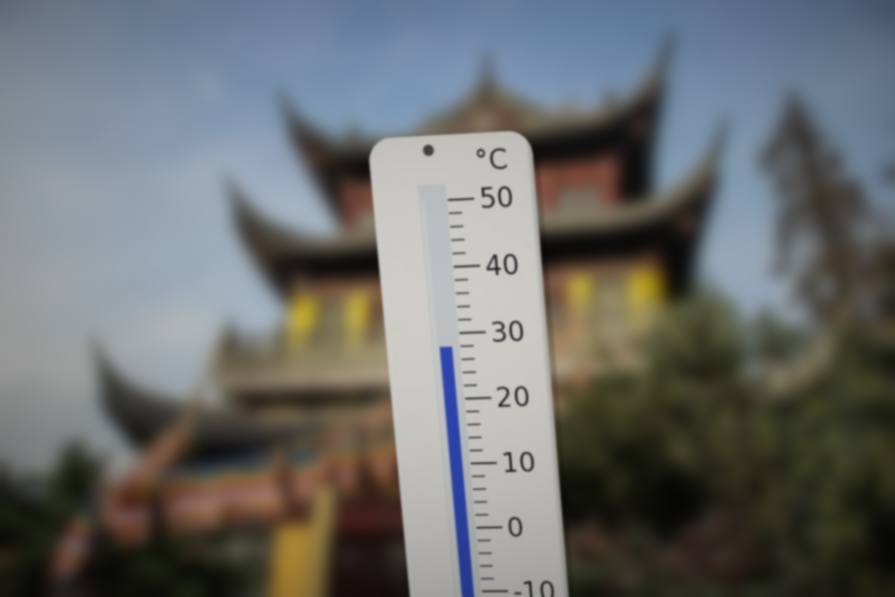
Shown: 28 (°C)
